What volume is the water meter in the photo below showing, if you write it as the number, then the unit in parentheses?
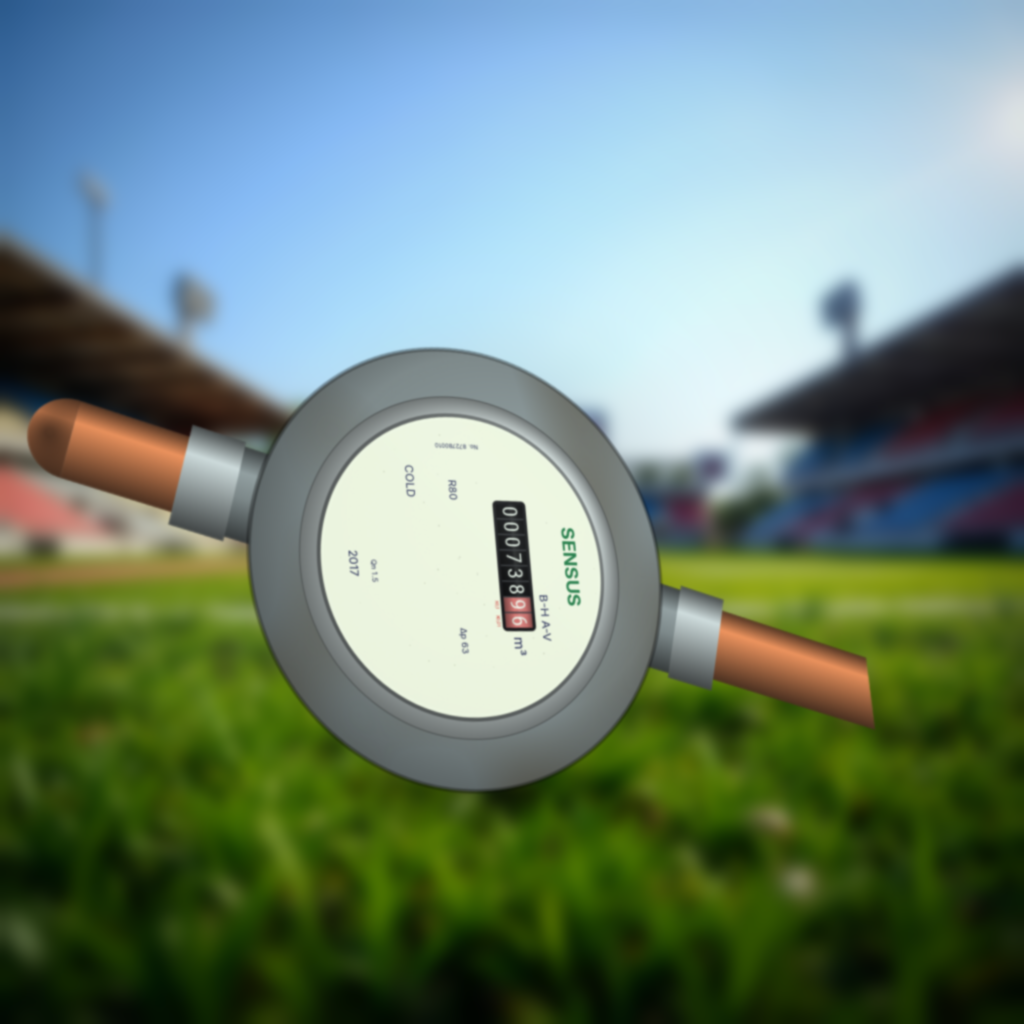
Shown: 738.96 (m³)
